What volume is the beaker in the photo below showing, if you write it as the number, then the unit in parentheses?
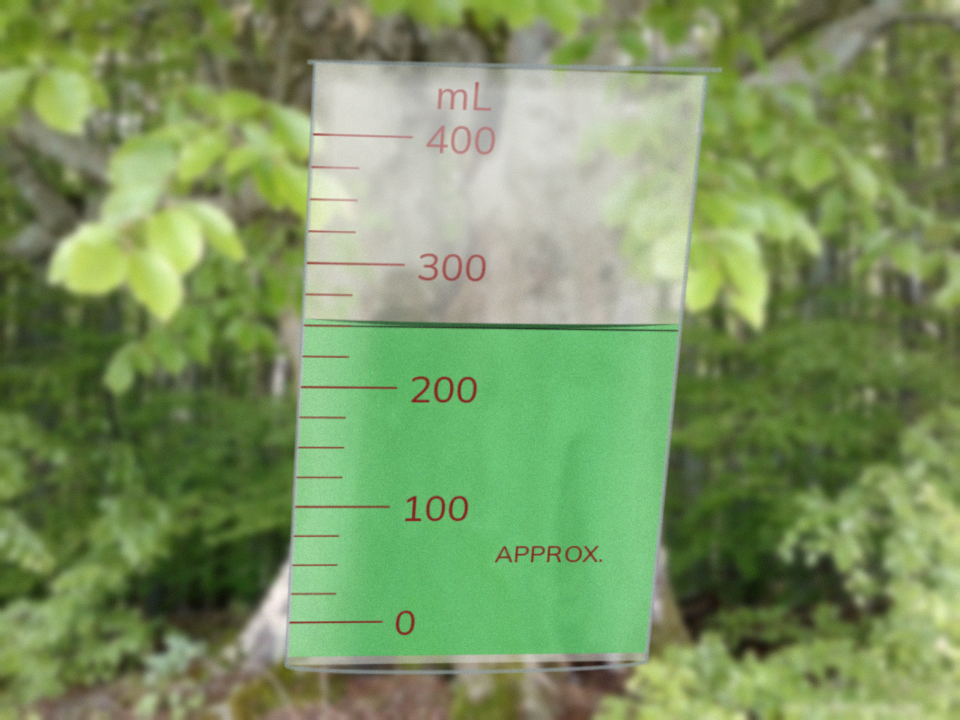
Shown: 250 (mL)
